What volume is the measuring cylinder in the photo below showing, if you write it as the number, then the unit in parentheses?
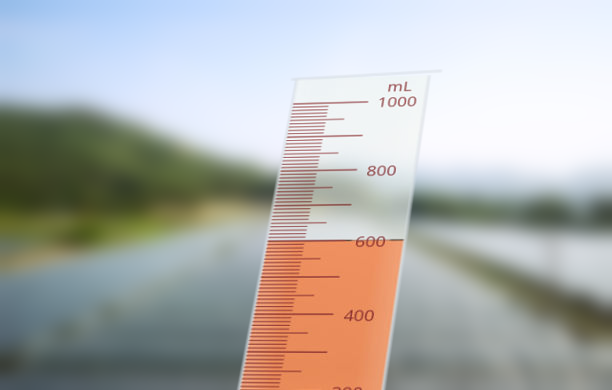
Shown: 600 (mL)
